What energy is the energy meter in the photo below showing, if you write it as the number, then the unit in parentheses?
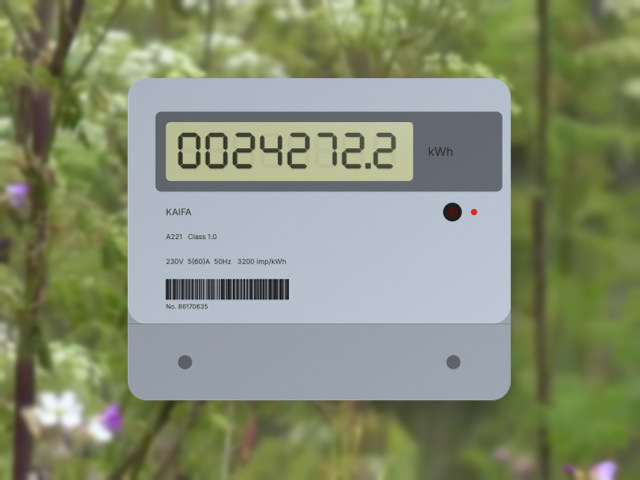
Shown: 24272.2 (kWh)
